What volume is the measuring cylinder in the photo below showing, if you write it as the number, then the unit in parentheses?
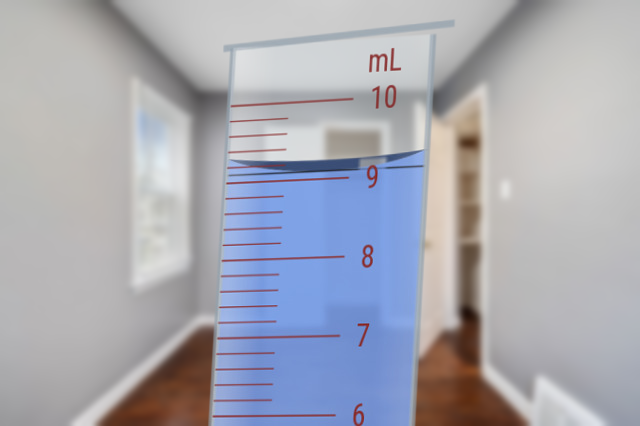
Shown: 9.1 (mL)
